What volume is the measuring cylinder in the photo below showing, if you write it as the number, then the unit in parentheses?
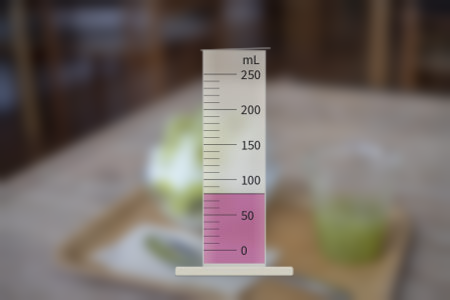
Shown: 80 (mL)
